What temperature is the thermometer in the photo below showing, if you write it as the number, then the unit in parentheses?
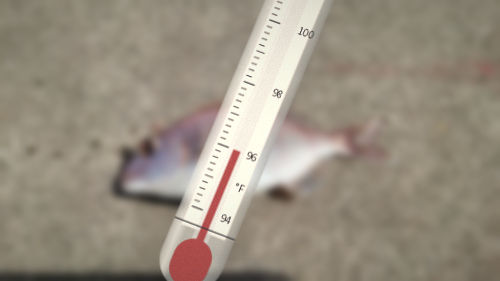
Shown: 96 (°F)
